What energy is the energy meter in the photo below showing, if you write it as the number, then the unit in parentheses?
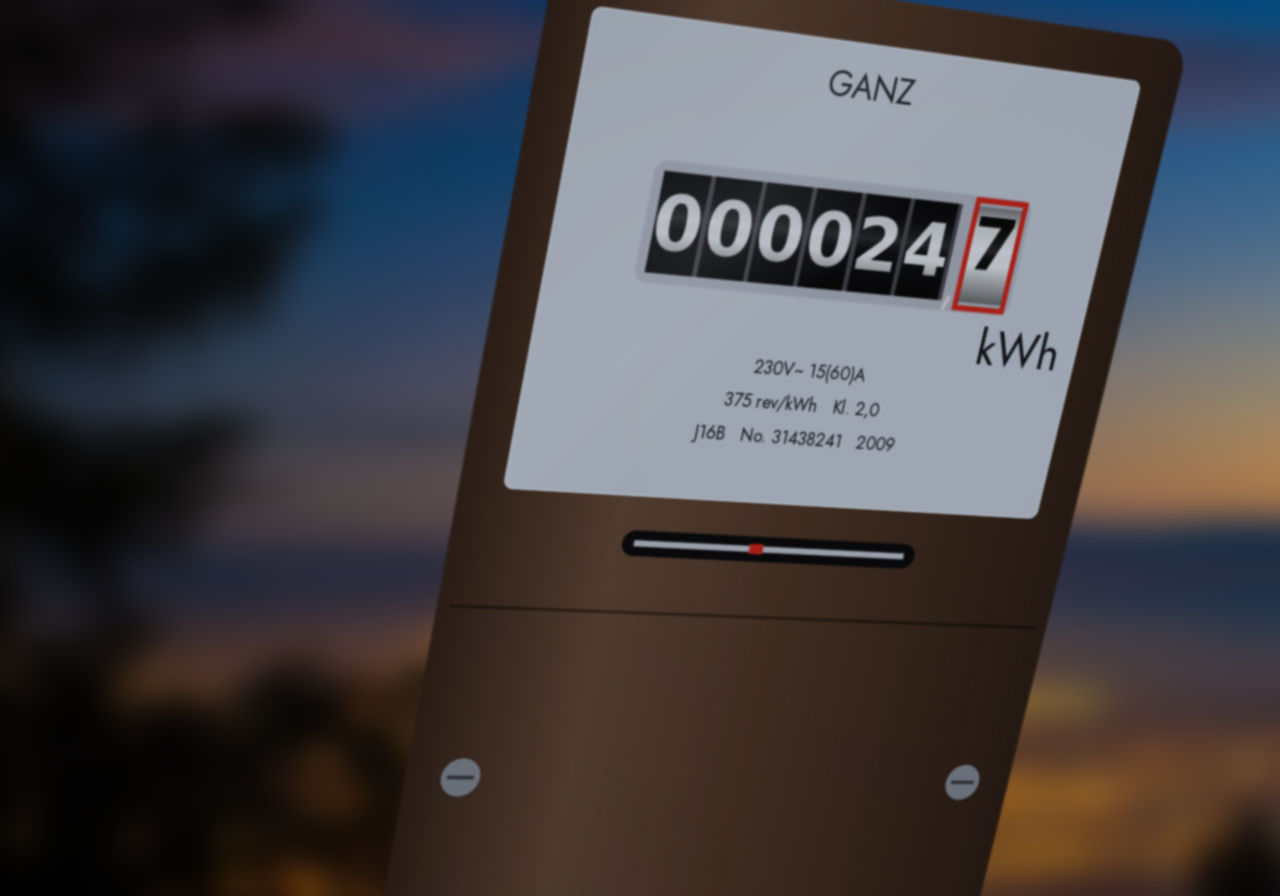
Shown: 24.7 (kWh)
